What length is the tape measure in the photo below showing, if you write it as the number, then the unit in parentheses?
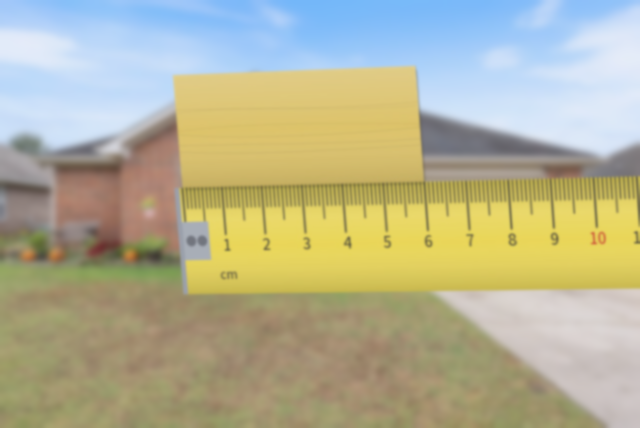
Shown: 6 (cm)
